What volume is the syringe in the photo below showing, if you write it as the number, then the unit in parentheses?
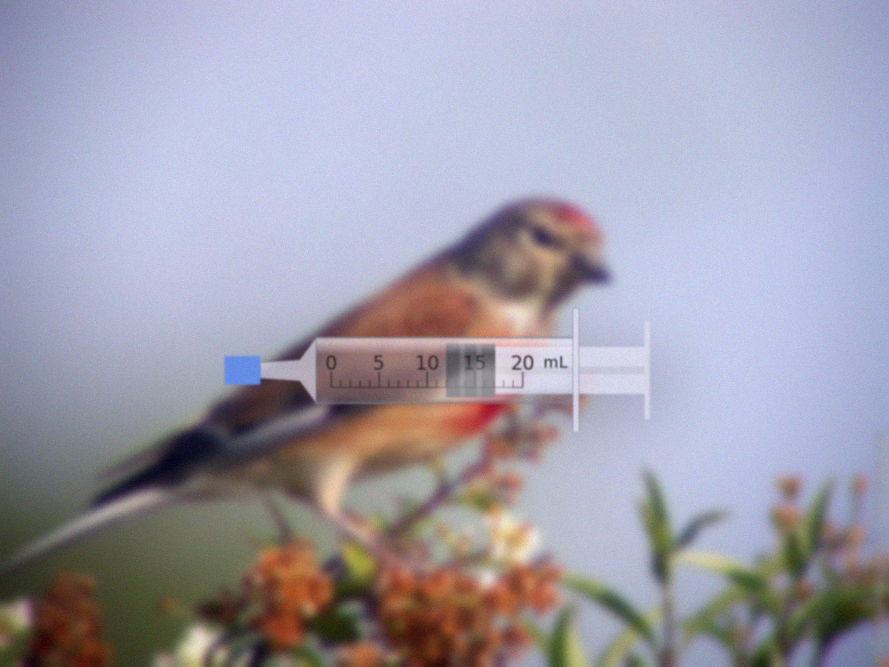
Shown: 12 (mL)
